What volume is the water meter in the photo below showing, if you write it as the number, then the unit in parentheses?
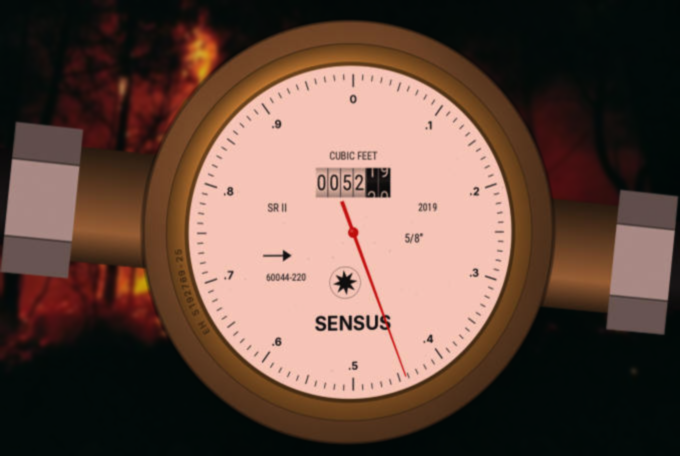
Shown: 5219.44 (ft³)
